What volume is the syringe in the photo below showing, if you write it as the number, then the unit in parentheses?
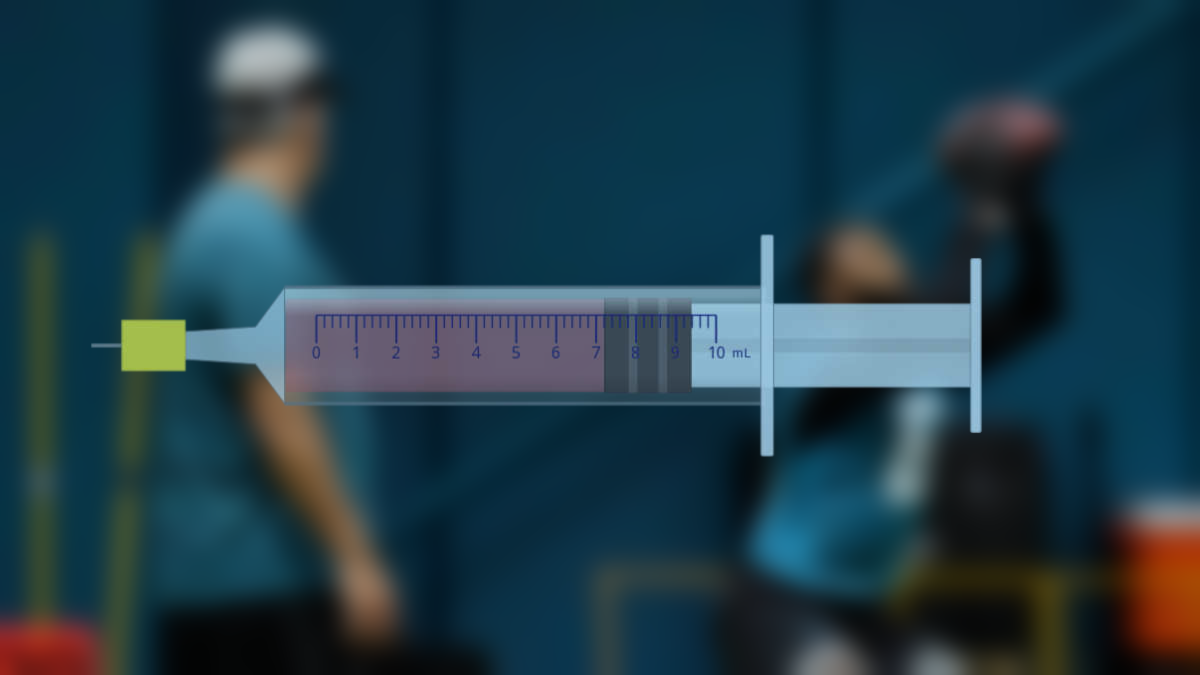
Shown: 7.2 (mL)
